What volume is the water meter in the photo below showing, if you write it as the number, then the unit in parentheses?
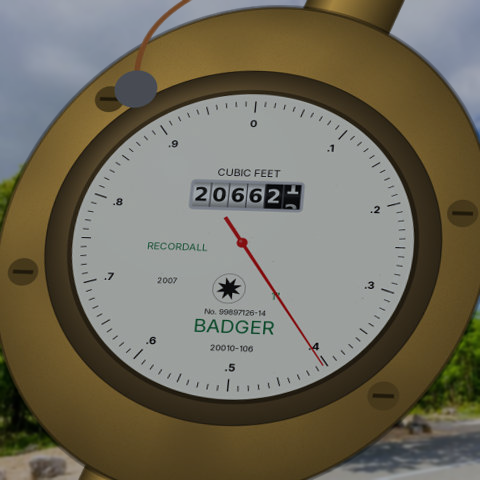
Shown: 206621.40 (ft³)
